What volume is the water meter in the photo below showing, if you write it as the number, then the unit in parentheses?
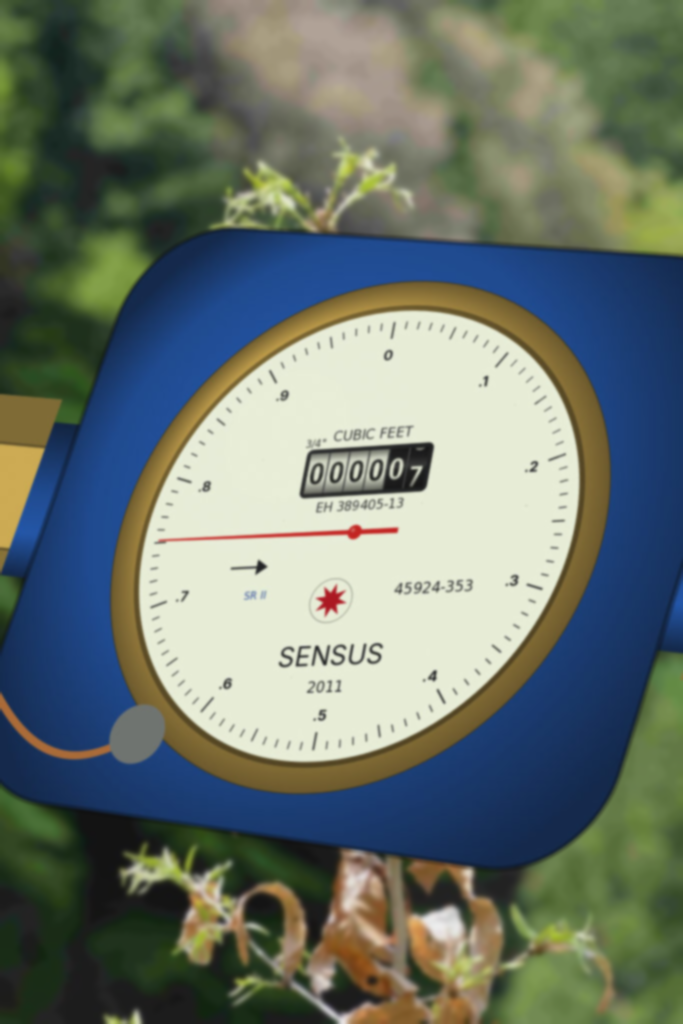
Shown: 6.75 (ft³)
